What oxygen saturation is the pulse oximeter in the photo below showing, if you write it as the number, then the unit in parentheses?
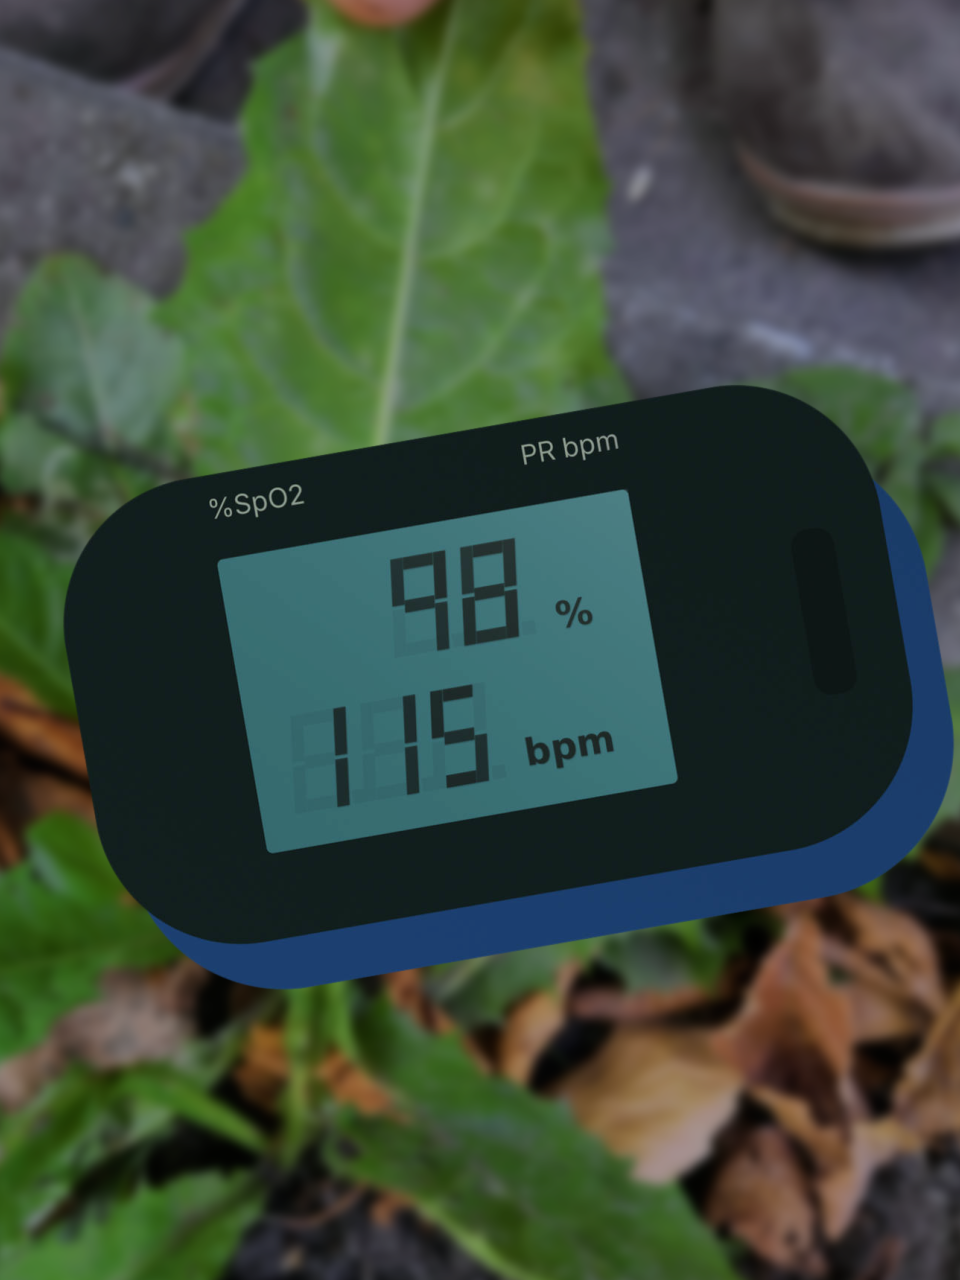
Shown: 98 (%)
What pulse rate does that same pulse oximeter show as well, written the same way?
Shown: 115 (bpm)
